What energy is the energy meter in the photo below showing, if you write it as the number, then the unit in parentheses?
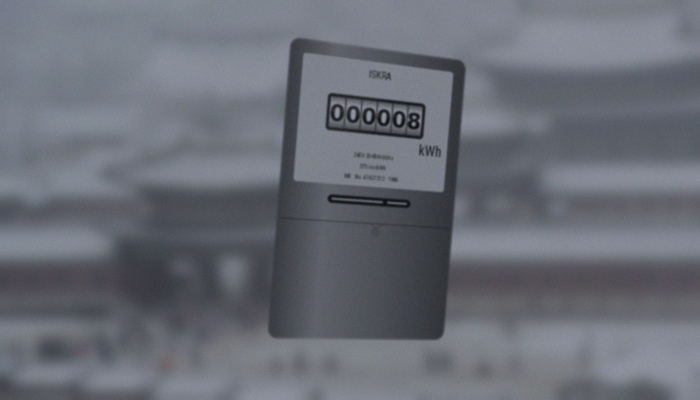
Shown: 8 (kWh)
